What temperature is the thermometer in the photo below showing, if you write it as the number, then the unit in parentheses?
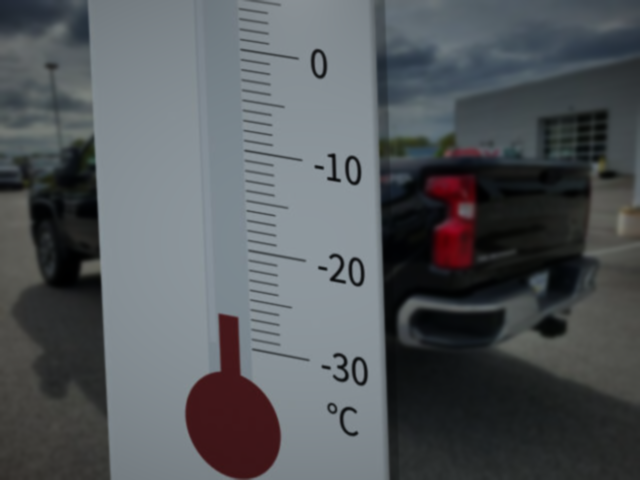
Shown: -27 (°C)
